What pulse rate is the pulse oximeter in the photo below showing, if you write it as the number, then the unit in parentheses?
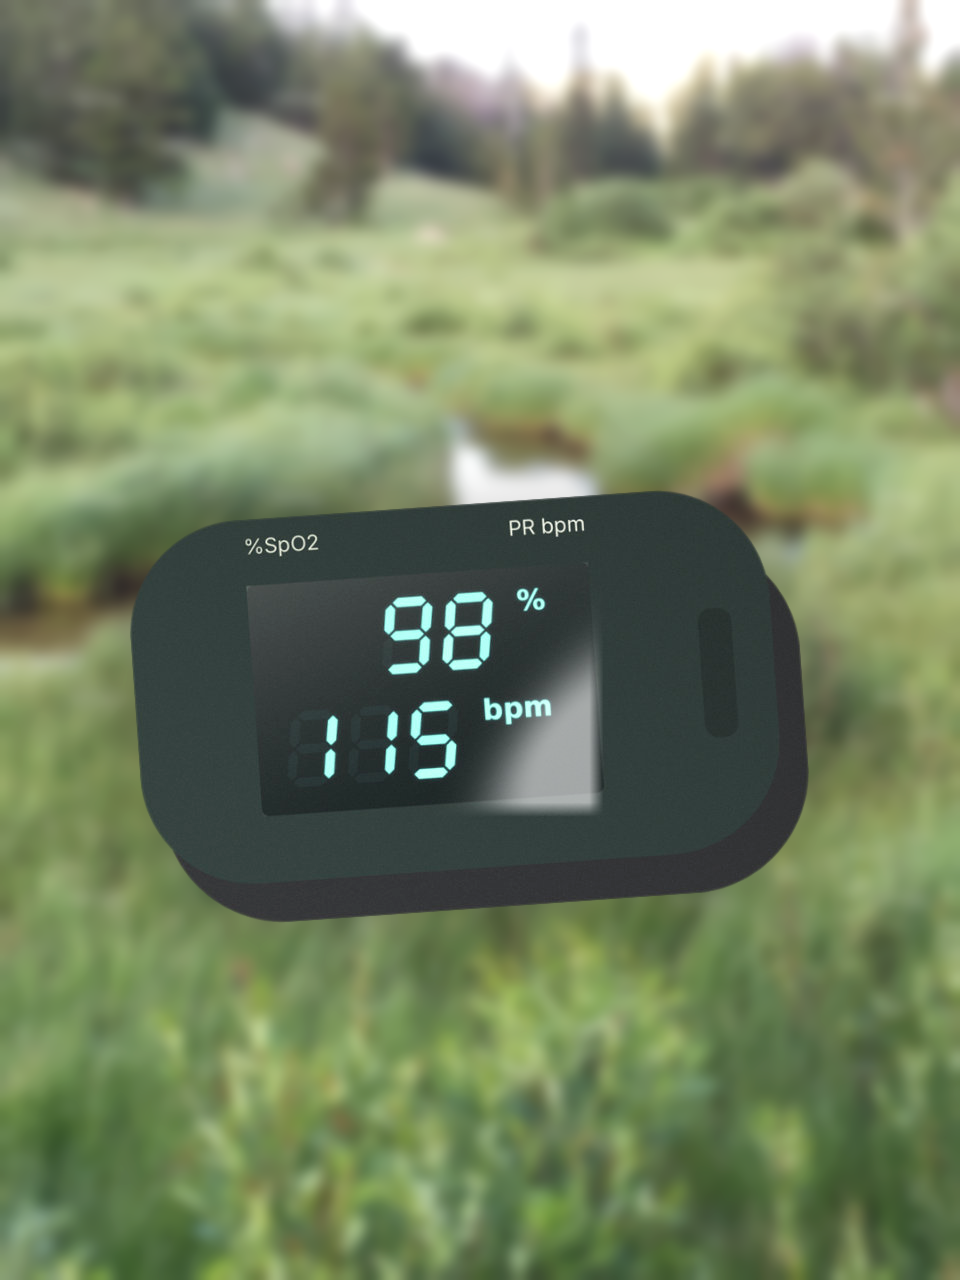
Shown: 115 (bpm)
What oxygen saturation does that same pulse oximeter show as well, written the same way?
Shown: 98 (%)
